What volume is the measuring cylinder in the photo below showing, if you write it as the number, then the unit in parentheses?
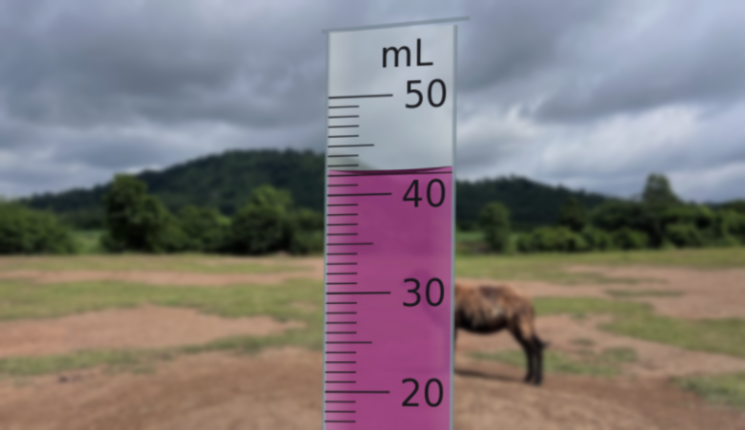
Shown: 42 (mL)
